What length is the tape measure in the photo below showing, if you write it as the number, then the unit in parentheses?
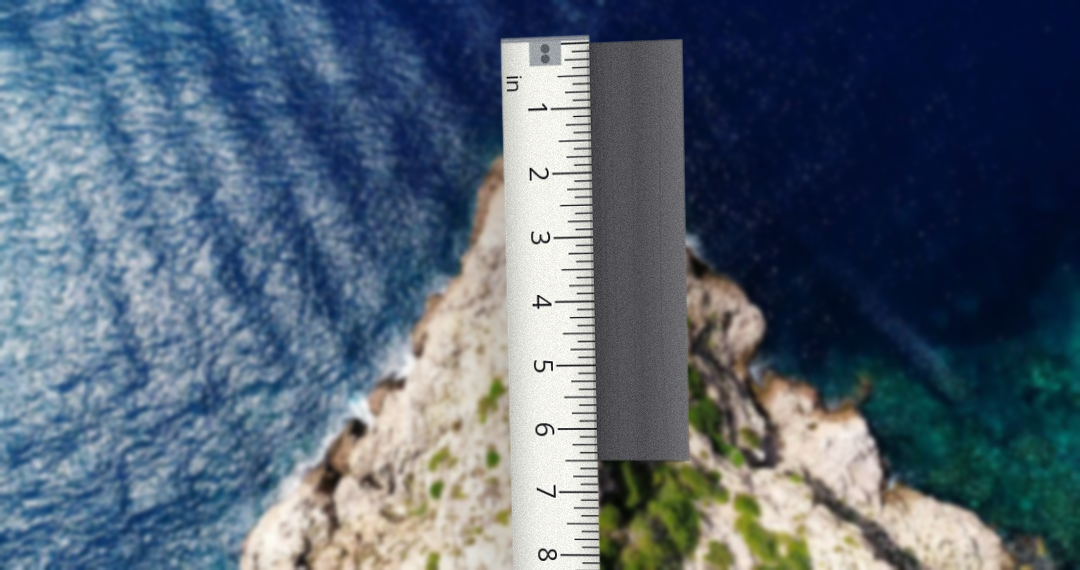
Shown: 6.5 (in)
